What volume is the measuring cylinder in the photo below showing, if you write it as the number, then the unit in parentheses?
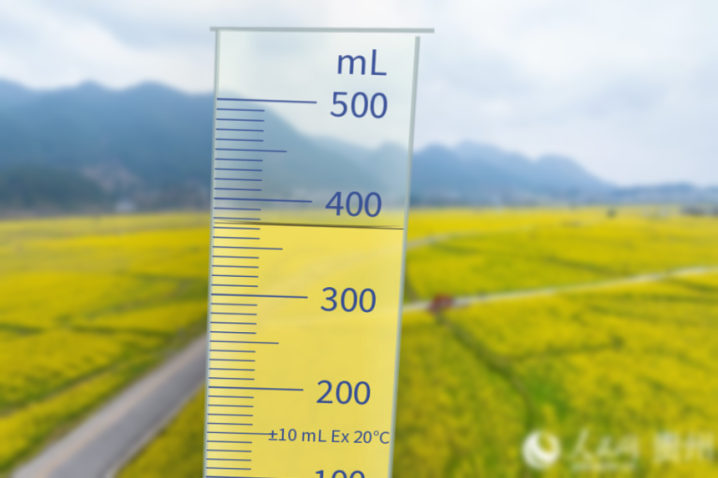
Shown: 375 (mL)
